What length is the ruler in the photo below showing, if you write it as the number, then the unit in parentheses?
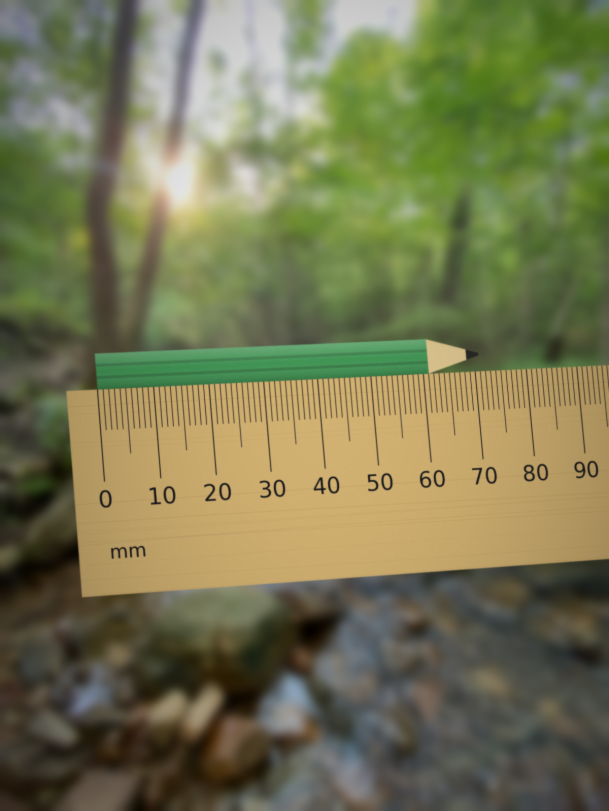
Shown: 71 (mm)
